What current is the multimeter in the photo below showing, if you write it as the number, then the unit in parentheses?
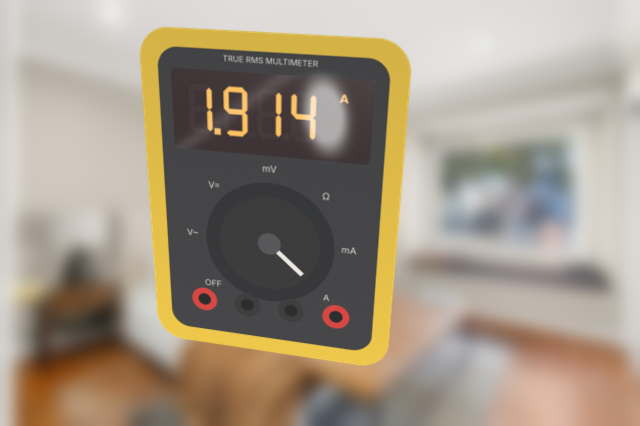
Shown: 1.914 (A)
